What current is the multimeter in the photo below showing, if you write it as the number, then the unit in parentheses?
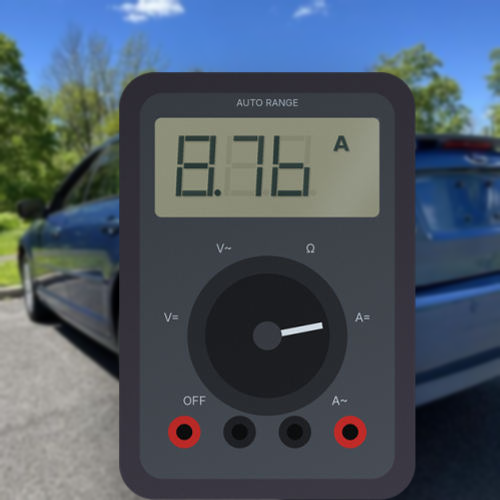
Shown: 8.76 (A)
